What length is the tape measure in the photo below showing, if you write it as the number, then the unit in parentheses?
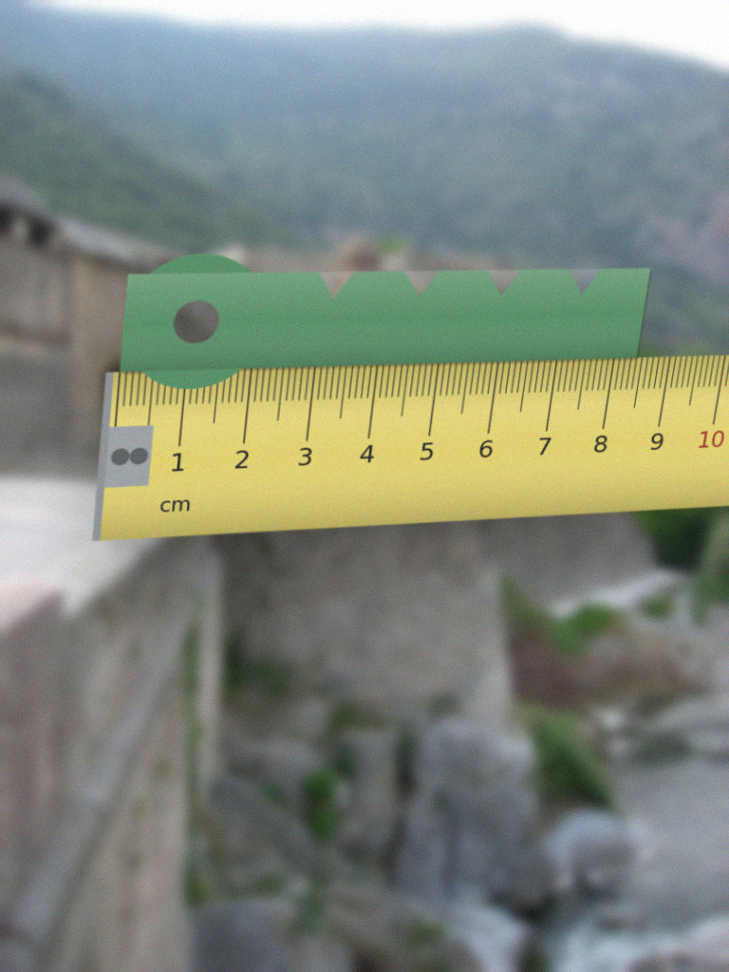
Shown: 8.4 (cm)
